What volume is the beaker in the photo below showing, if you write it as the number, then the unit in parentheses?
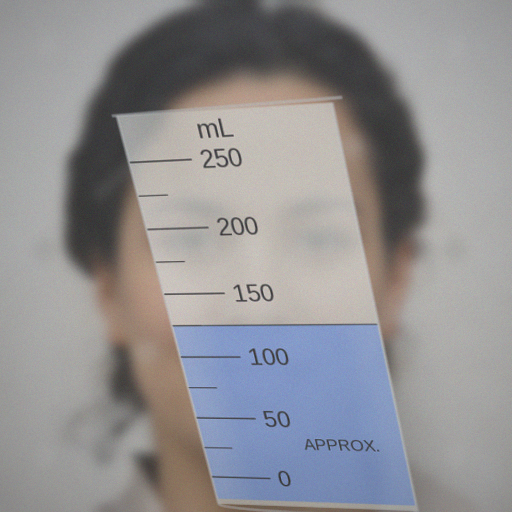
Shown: 125 (mL)
